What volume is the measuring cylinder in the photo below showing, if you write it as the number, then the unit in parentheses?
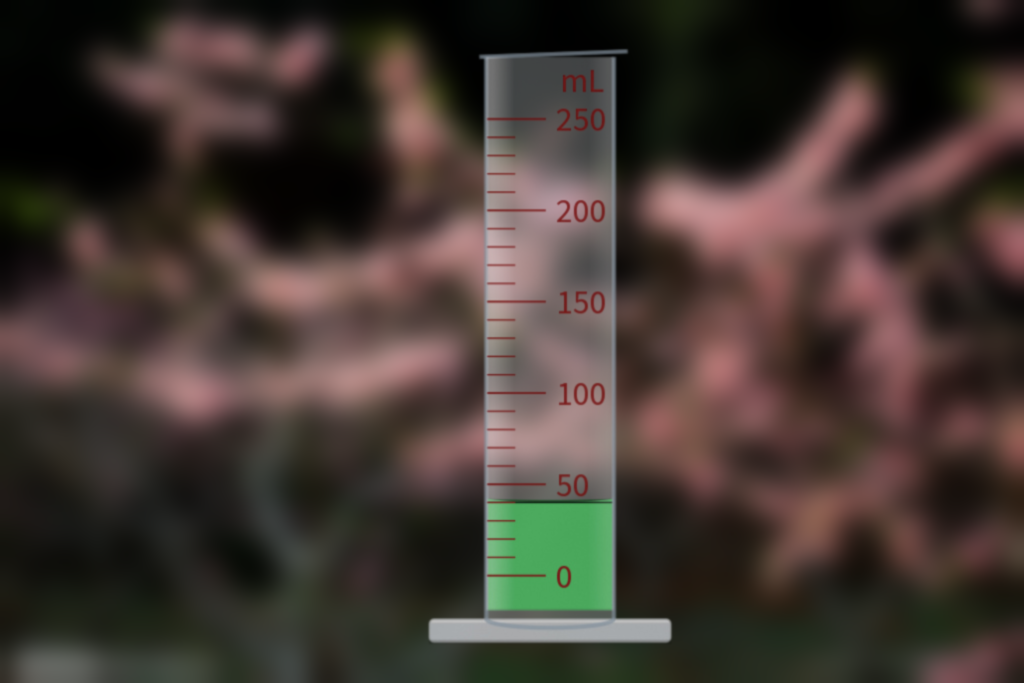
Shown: 40 (mL)
